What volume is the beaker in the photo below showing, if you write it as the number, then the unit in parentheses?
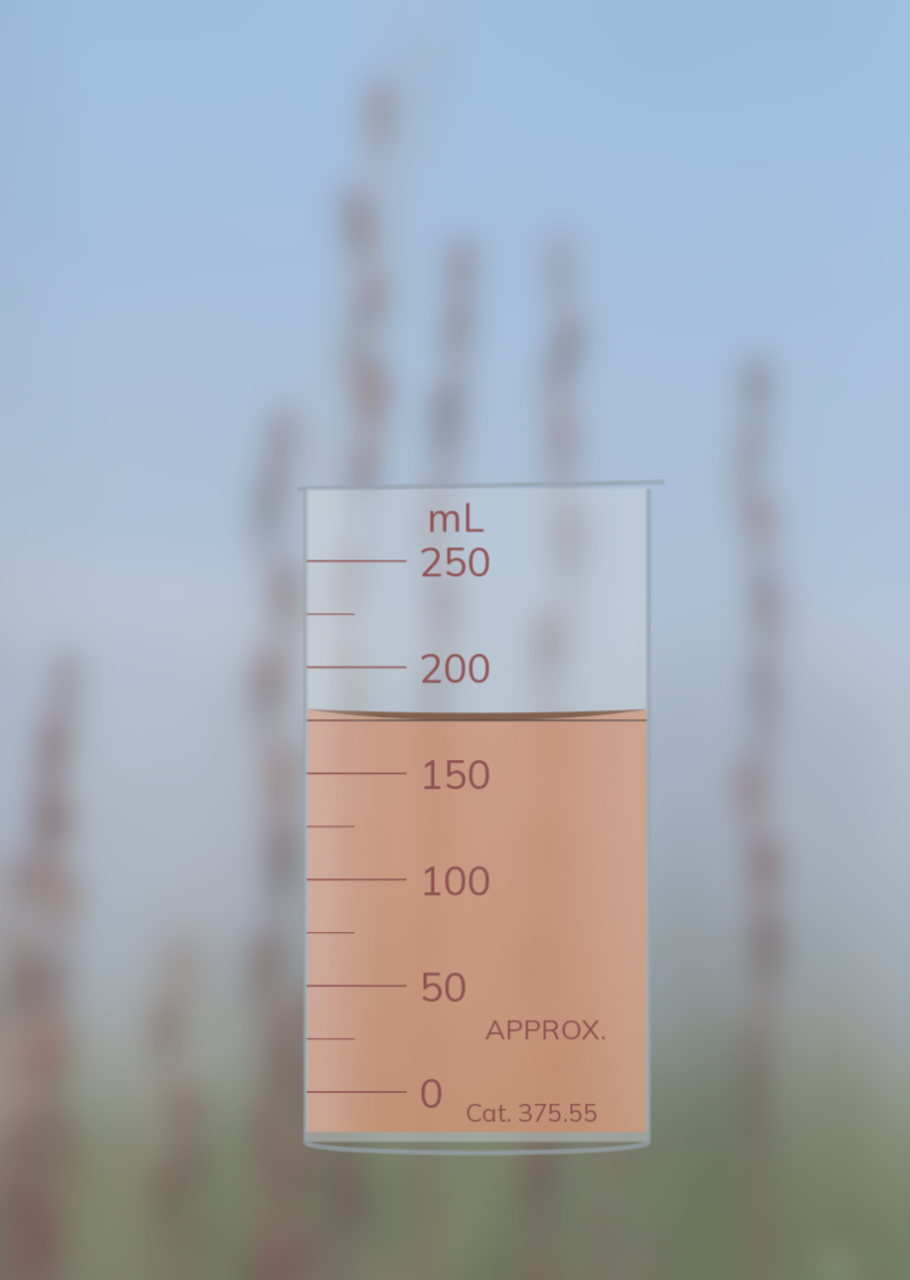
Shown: 175 (mL)
